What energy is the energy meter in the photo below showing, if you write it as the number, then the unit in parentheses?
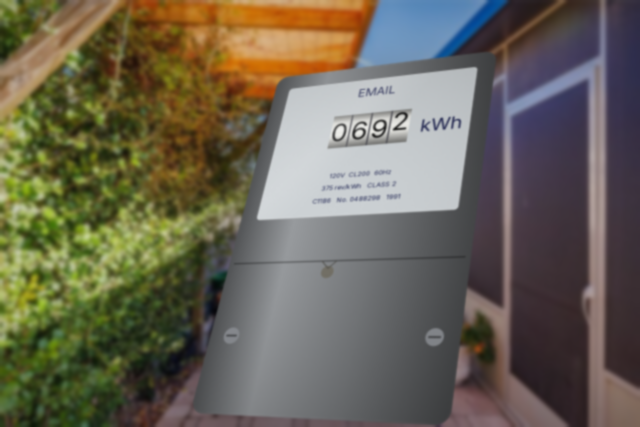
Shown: 692 (kWh)
